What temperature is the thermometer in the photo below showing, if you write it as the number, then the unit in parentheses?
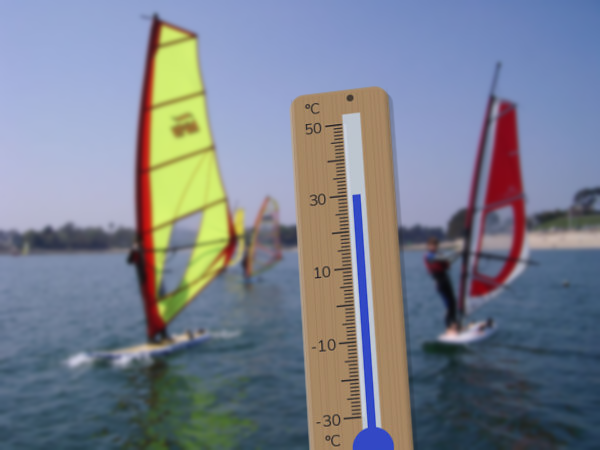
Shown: 30 (°C)
